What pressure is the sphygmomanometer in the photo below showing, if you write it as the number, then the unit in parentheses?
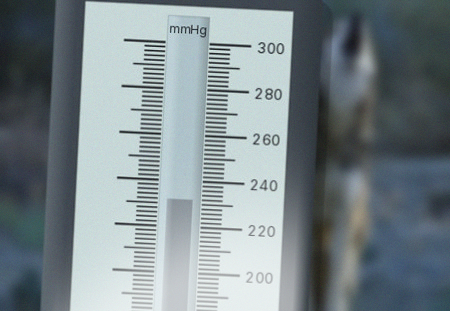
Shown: 232 (mmHg)
